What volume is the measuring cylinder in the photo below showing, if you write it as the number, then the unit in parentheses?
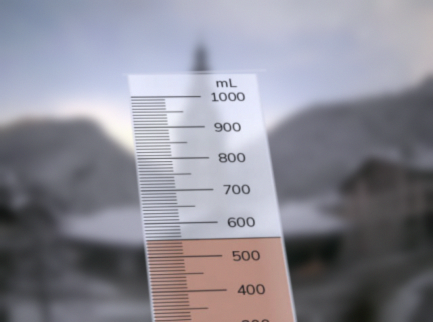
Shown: 550 (mL)
